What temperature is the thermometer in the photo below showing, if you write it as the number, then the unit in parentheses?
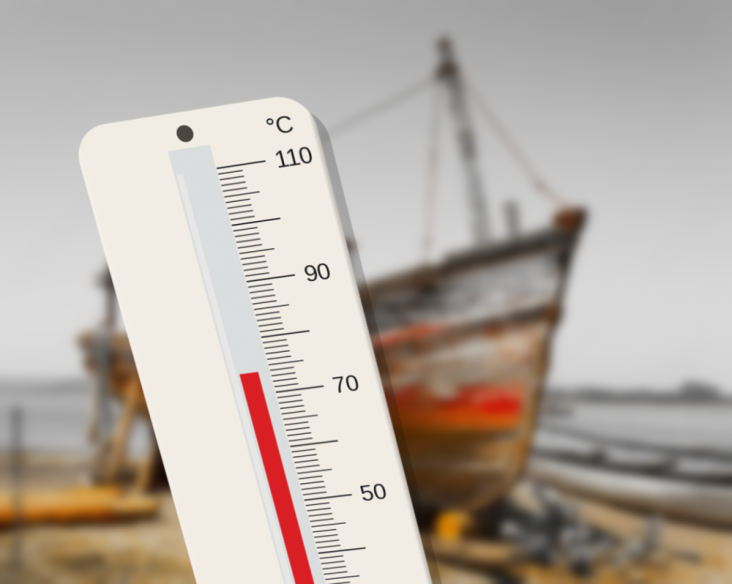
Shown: 74 (°C)
